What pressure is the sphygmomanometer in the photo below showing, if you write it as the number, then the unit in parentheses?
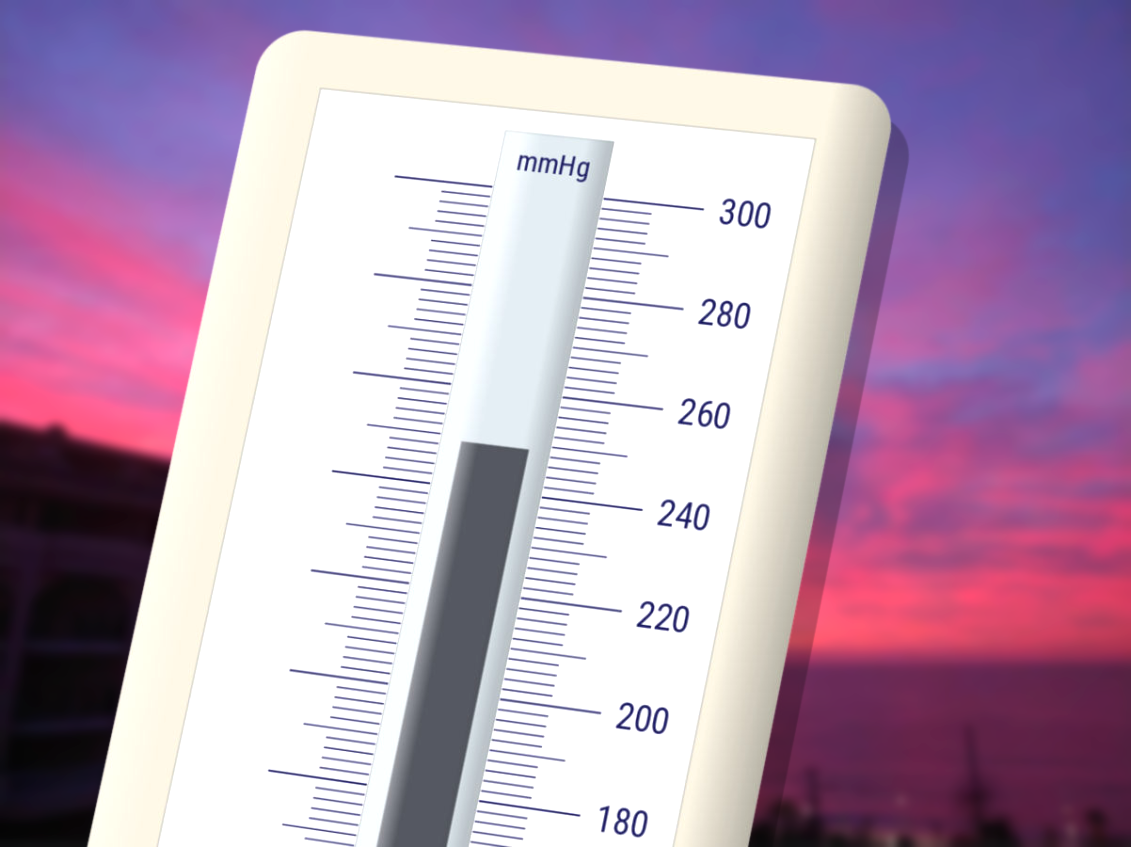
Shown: 249 (mmHg)
